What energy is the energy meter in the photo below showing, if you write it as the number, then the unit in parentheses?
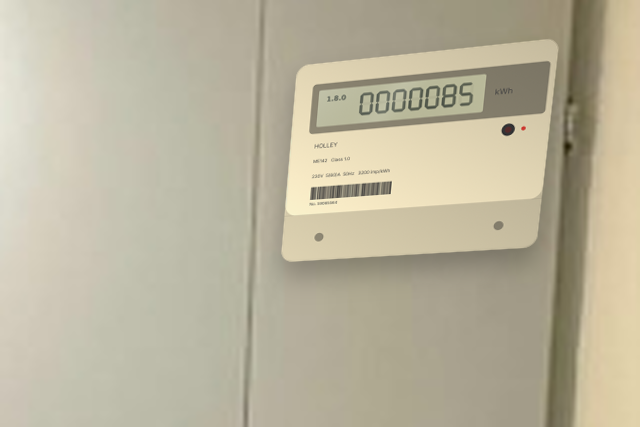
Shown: 85 (kWh)
